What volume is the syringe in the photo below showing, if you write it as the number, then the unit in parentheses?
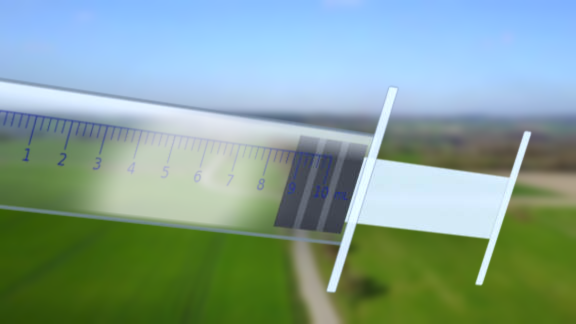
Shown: 8.8 (mL)
